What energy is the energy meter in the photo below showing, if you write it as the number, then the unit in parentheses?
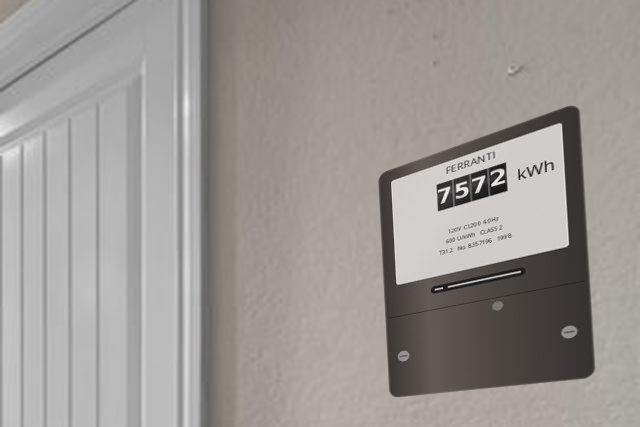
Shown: 7572 (kWh)
